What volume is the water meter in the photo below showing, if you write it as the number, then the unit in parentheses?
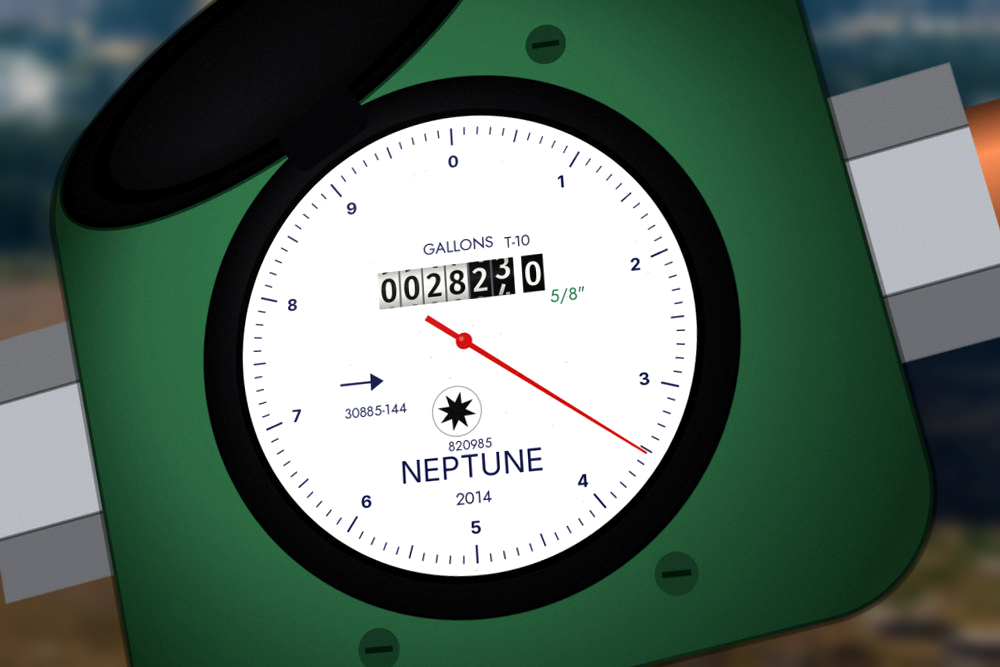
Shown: 28233.5 (gal)
